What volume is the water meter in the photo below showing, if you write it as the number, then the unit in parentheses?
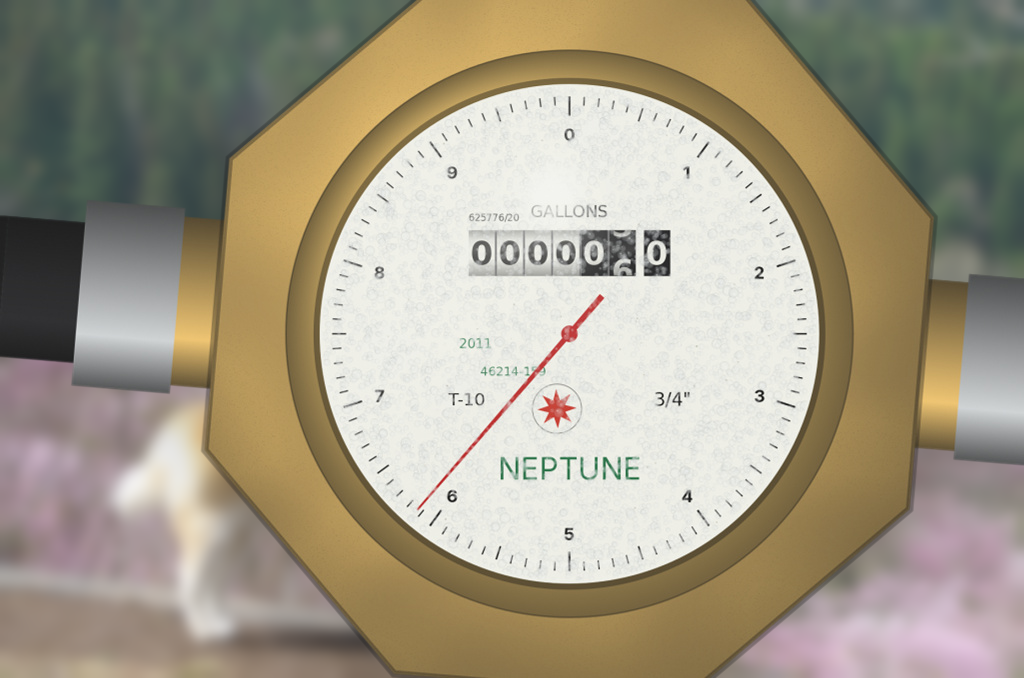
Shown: 56.1 (gal)
